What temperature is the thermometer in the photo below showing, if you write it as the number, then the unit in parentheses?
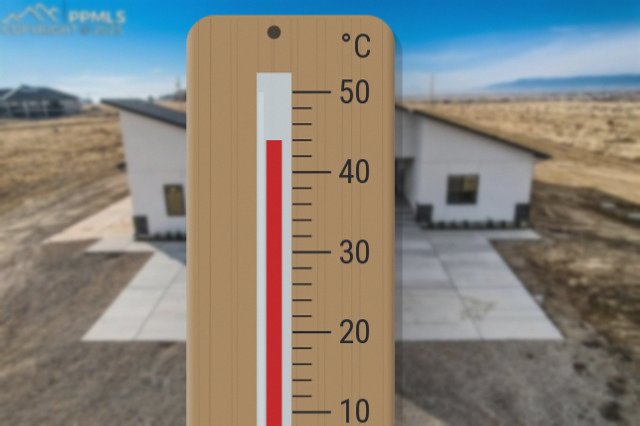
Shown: 44 (°C)
